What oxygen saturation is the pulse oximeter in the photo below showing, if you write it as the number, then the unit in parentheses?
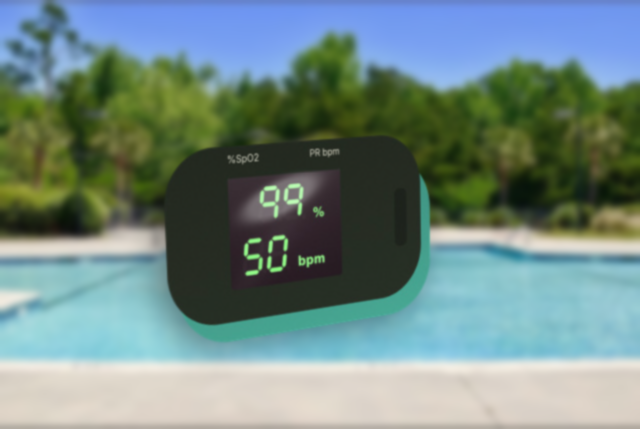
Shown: 99 (%)
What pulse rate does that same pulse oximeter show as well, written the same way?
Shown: 50 (bpm)
